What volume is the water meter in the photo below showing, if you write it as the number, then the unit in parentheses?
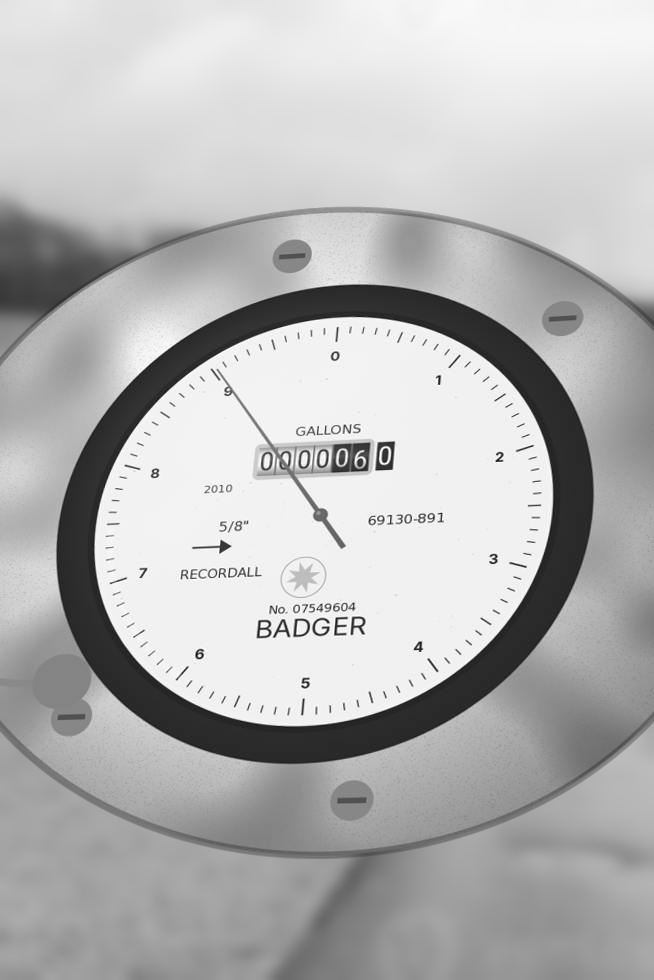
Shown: 59.0 (gal)
